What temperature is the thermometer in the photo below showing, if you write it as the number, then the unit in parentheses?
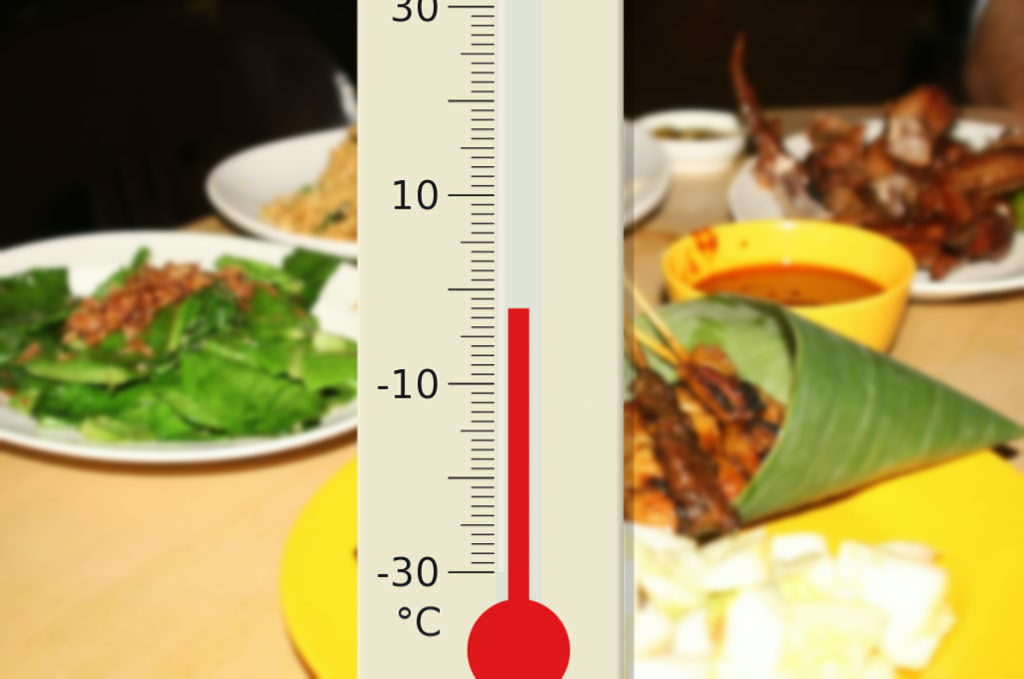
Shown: -2 (°C)
